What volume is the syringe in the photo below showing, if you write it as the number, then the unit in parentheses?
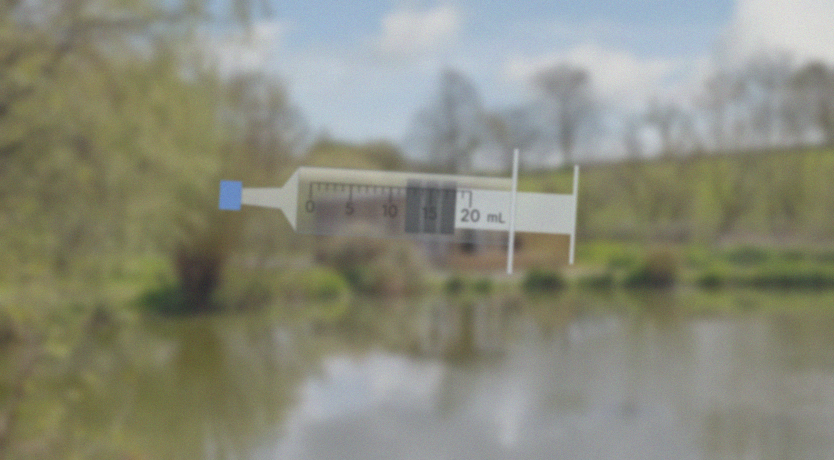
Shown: 12 (mL)
